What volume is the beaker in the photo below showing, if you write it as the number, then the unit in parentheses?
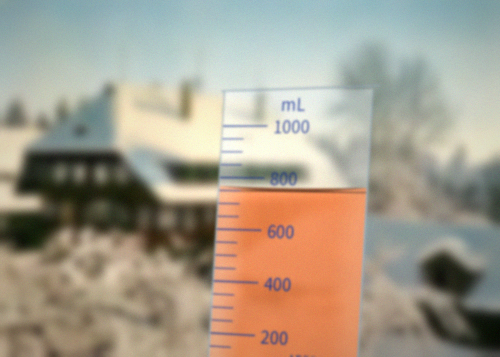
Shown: 750 (mL)
